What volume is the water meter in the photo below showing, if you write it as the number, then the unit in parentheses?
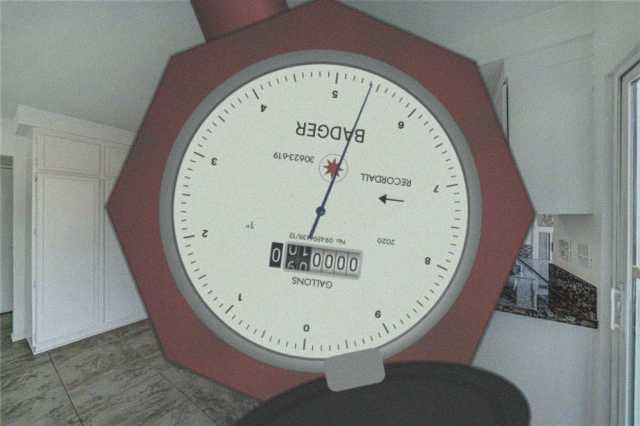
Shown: 95.4 (gal)
